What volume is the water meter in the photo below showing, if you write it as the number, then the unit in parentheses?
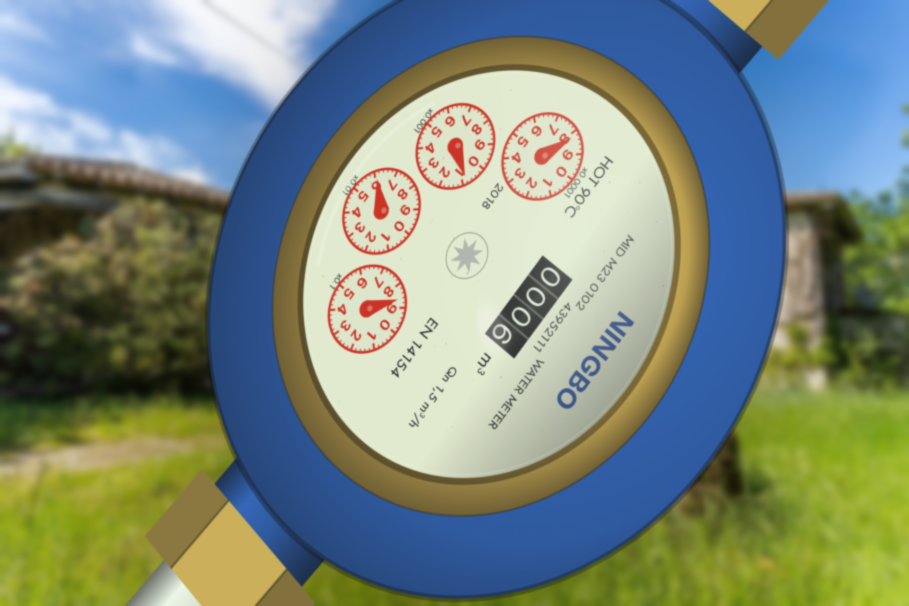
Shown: 5.8608 (m³)
